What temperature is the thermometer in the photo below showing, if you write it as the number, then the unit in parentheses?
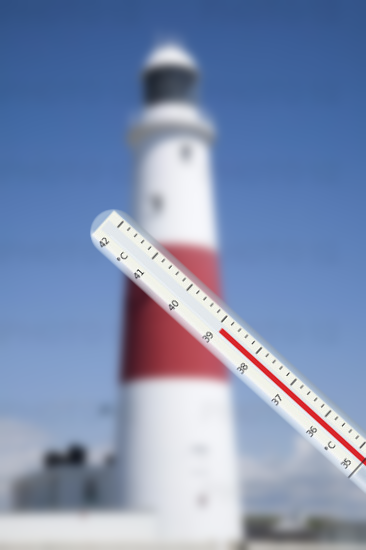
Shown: 38.9 (°C)
